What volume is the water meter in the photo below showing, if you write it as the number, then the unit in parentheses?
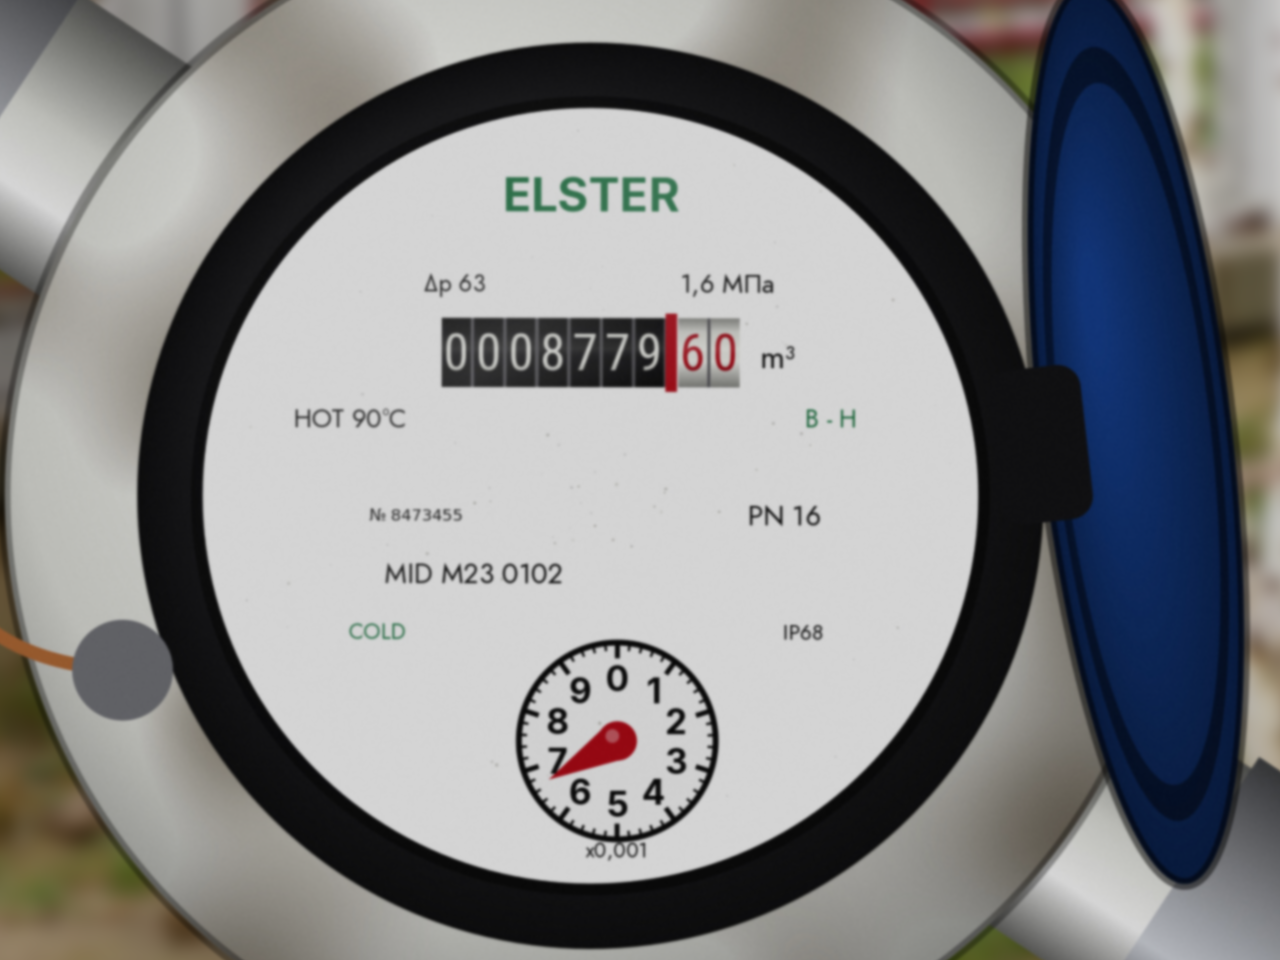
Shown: 8779.606 (m³)
